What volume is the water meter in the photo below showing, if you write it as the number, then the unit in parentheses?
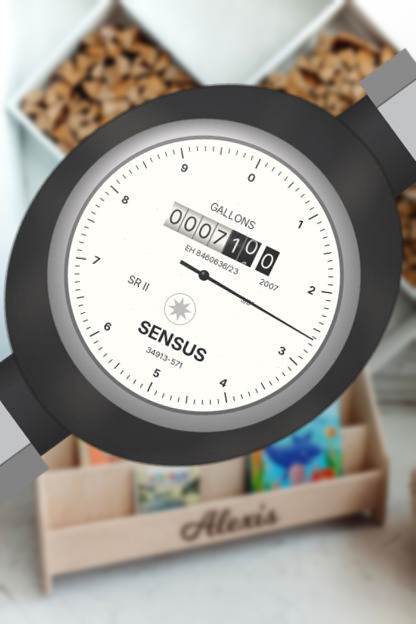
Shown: 7102.6 (gal)
